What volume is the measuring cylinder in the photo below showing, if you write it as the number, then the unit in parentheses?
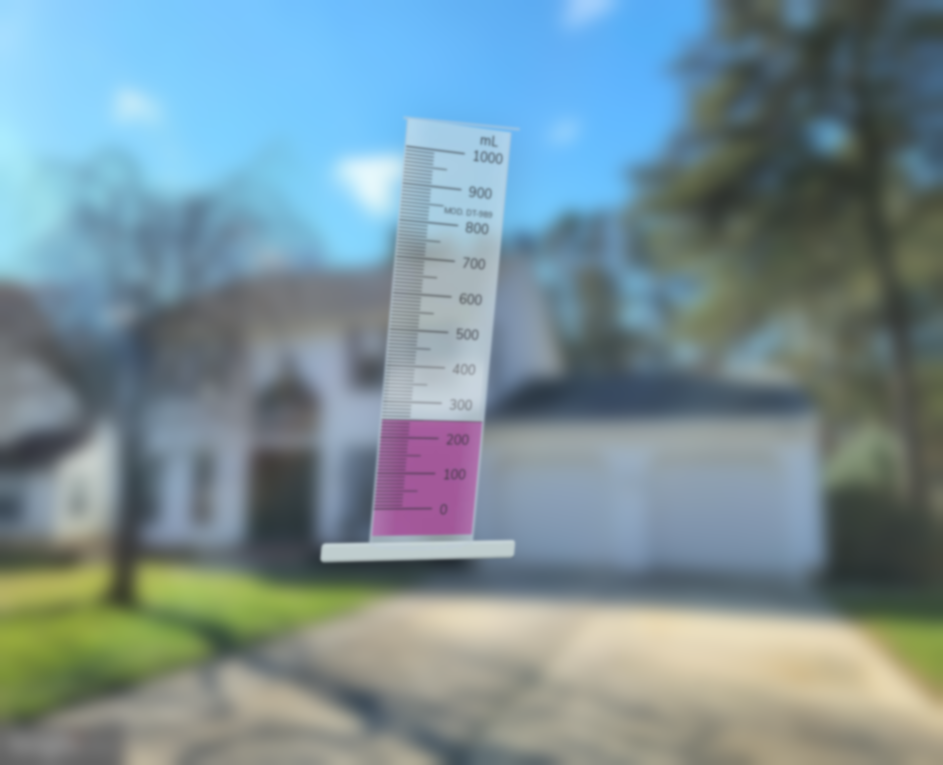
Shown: 250 (mL)
